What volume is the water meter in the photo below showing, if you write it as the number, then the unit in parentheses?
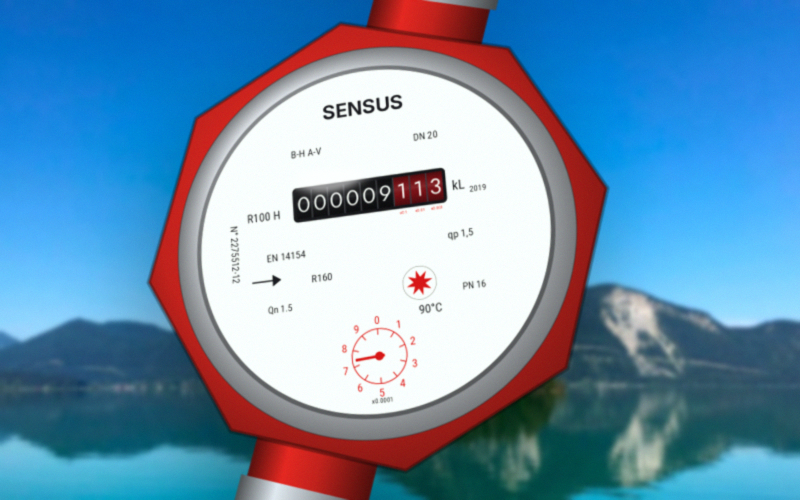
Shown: 9.1137 (kL)
